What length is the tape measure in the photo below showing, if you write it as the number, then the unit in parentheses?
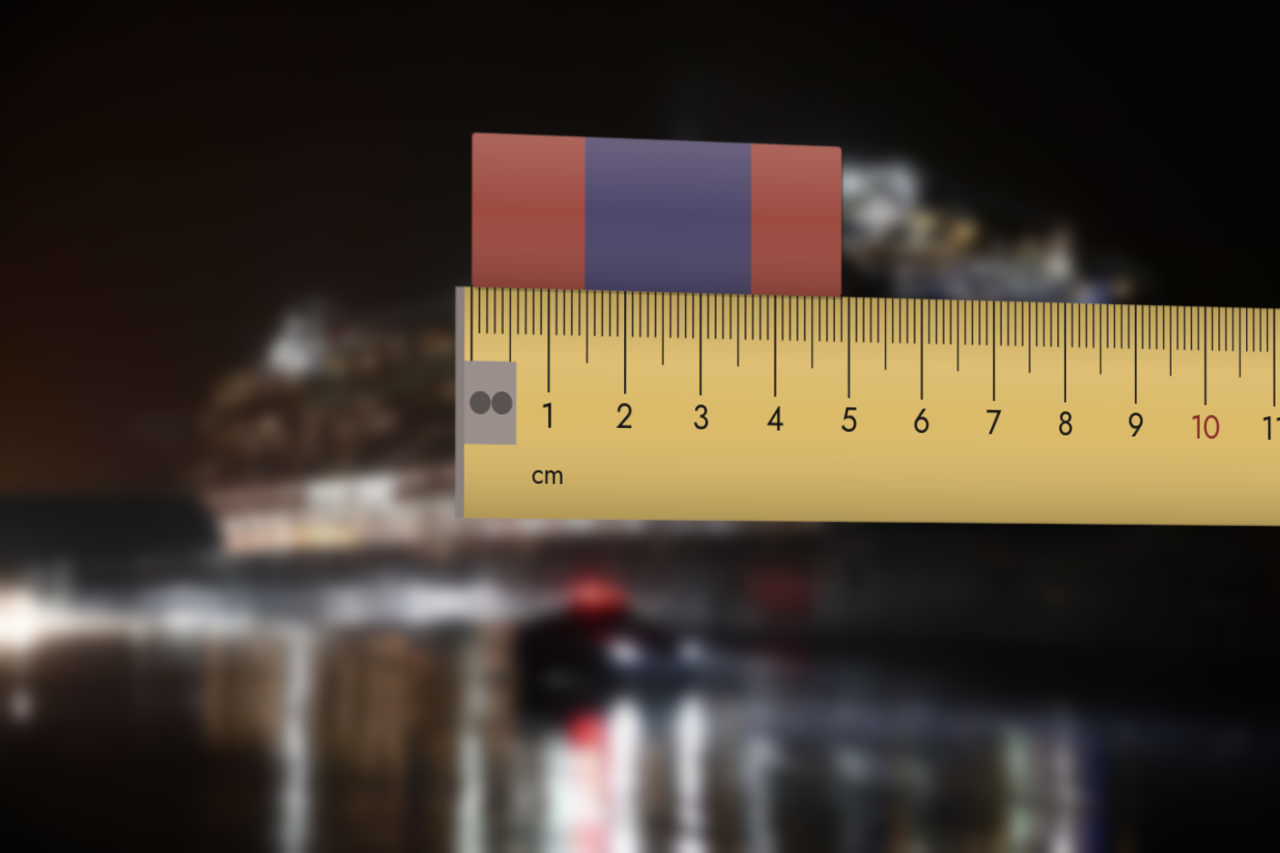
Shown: 4.9 (cm)
